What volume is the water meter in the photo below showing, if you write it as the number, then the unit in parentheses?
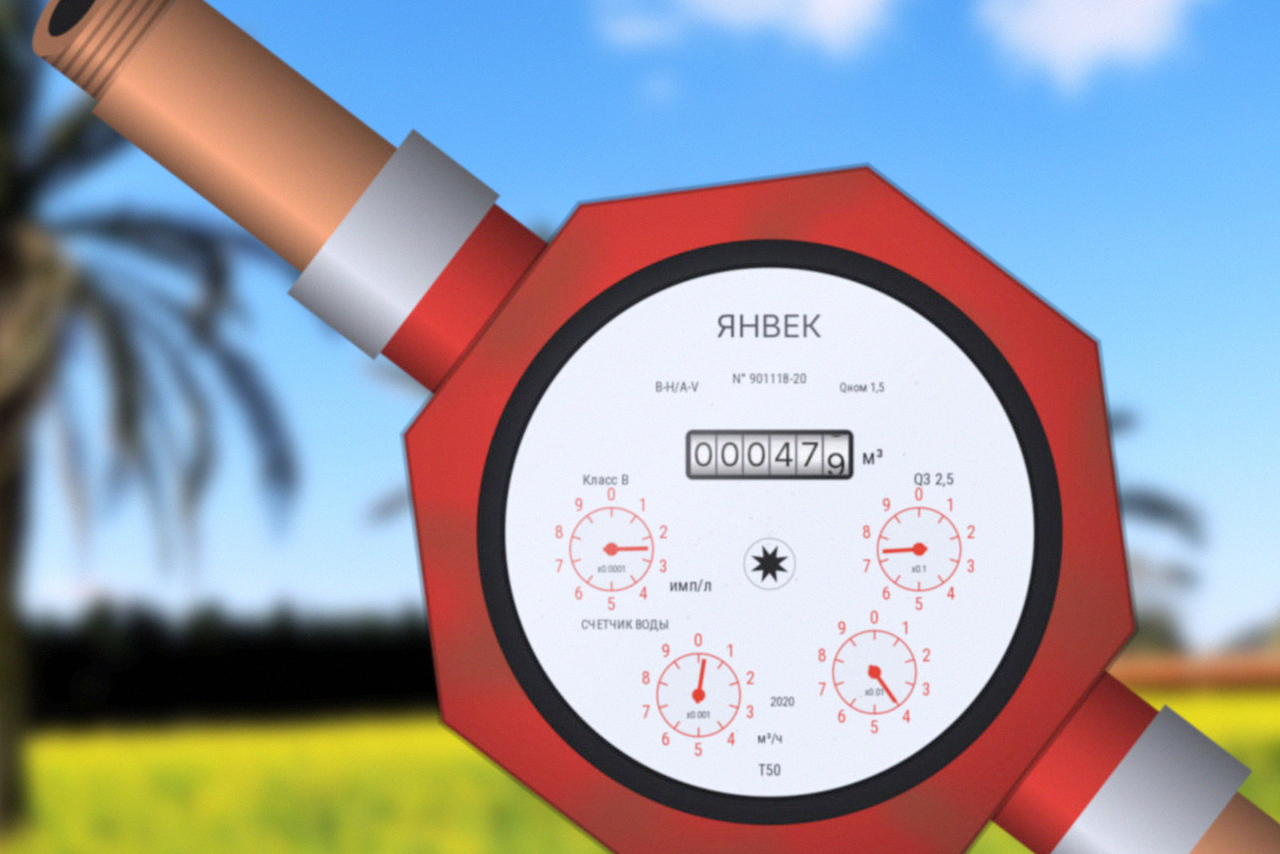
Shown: 478.7402 (m³)
